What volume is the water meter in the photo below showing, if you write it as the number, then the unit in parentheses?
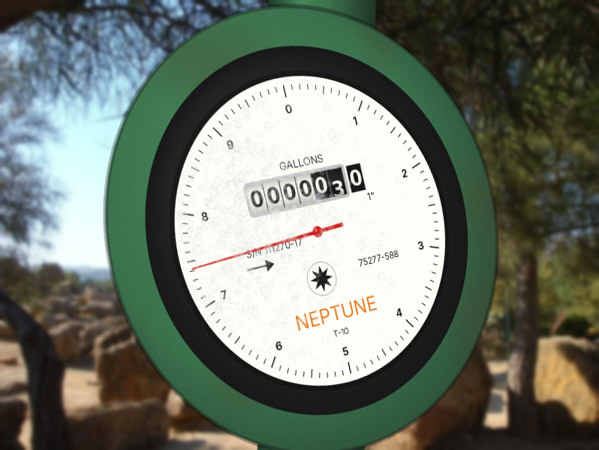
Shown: 27.4 (gal)
